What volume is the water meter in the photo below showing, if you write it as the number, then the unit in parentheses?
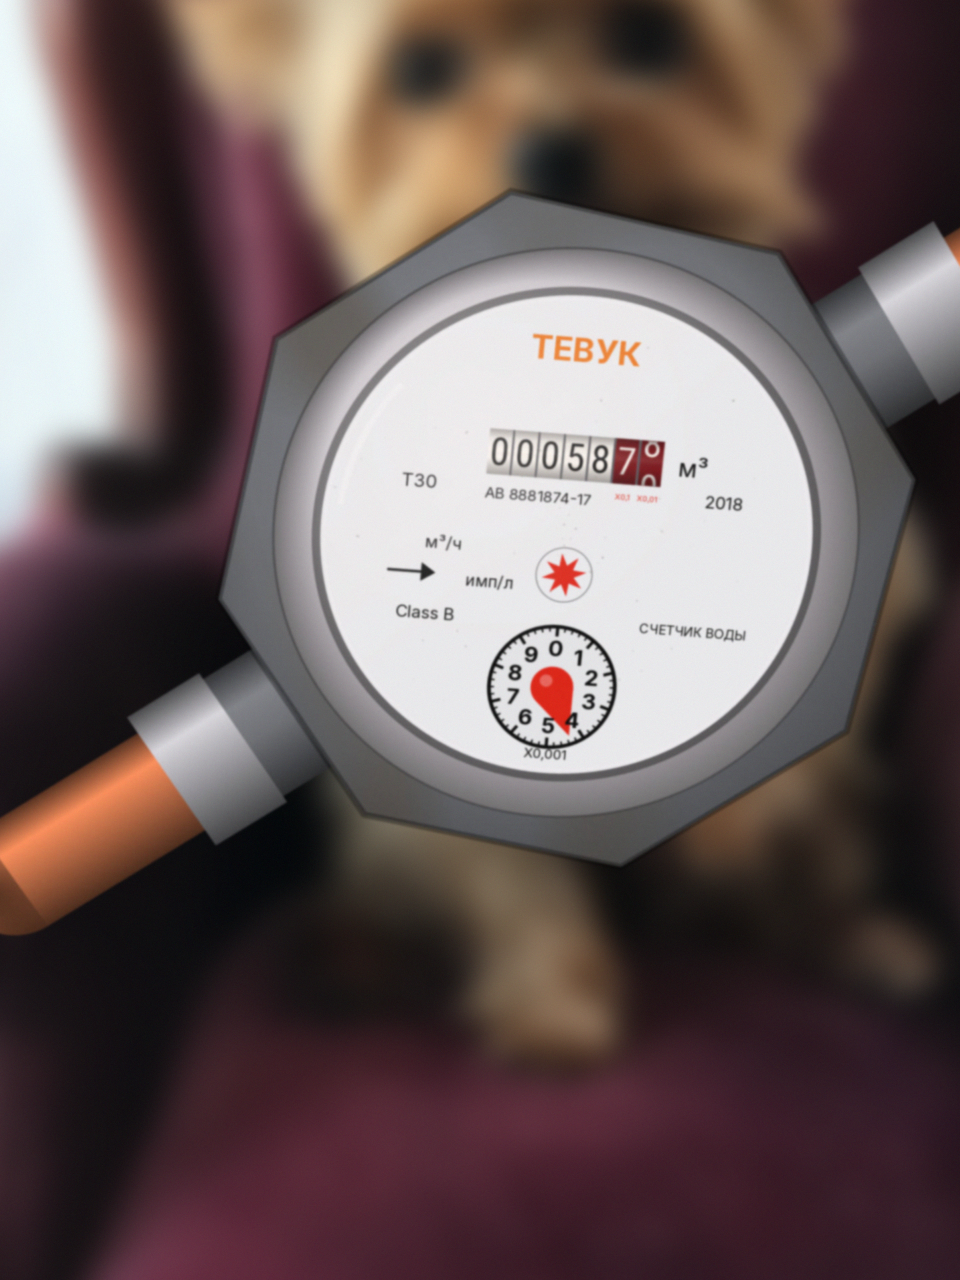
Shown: 58.784 (m³)
